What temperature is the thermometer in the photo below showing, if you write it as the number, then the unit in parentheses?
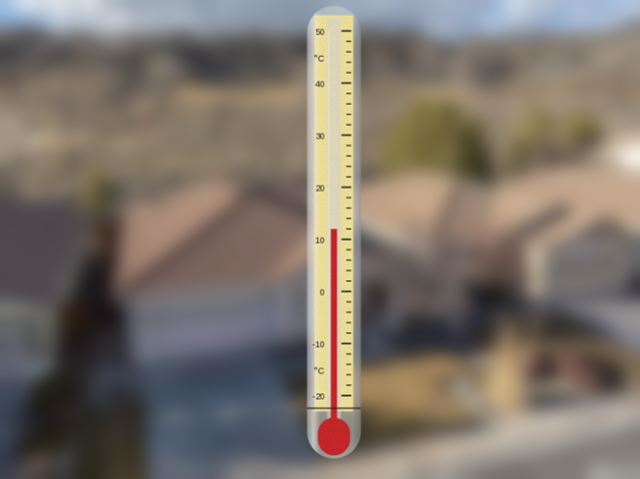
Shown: 12 (°C)
